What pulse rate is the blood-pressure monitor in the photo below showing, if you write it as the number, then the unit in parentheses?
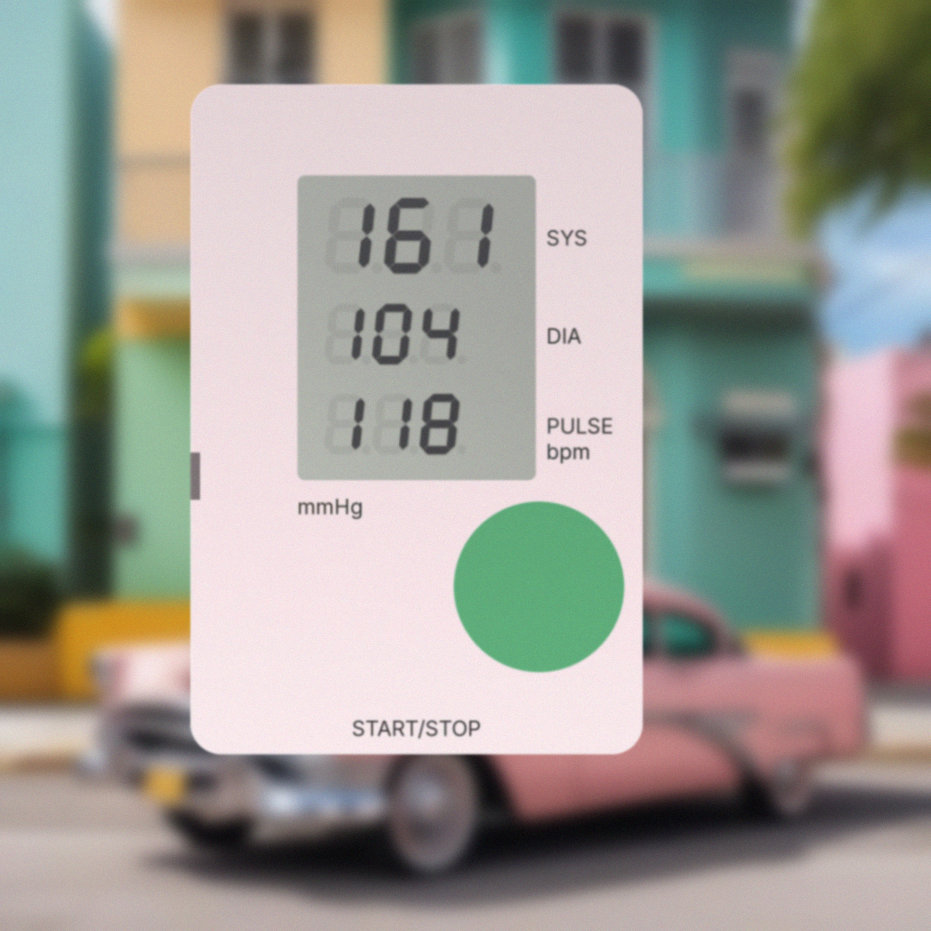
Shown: 118 (bpm)
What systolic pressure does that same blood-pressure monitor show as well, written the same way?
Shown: 161 (mmHg)
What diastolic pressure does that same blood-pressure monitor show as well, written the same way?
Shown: 104 (mmHg)
